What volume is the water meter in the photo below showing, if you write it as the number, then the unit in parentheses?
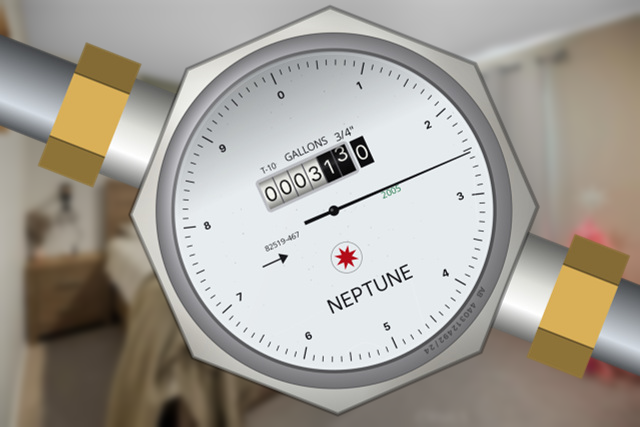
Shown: 3132.5 (gal)
